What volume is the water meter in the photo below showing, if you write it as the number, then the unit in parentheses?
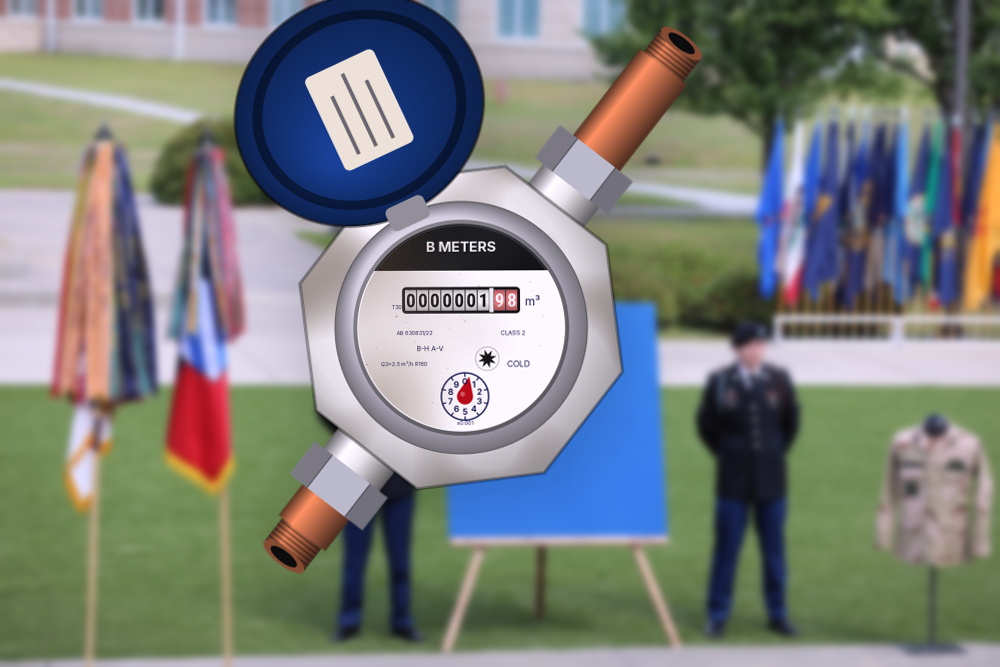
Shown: 1.980 (m³)
